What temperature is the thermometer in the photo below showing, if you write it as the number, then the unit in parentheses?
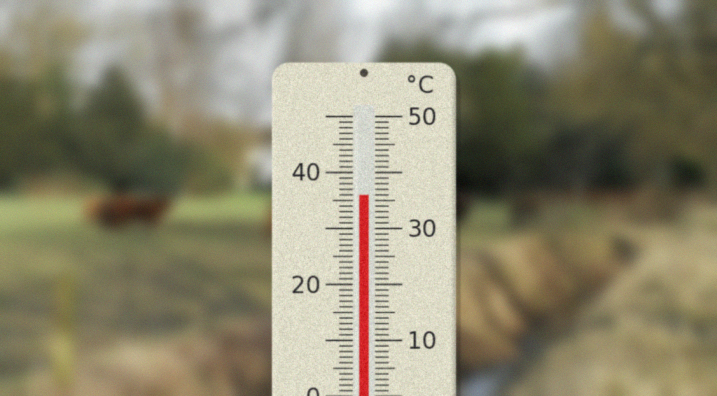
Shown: 36 (°C)
